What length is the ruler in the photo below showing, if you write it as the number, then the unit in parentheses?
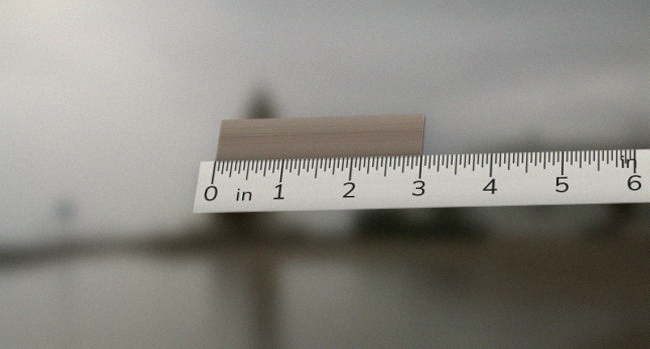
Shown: 3 (in)
